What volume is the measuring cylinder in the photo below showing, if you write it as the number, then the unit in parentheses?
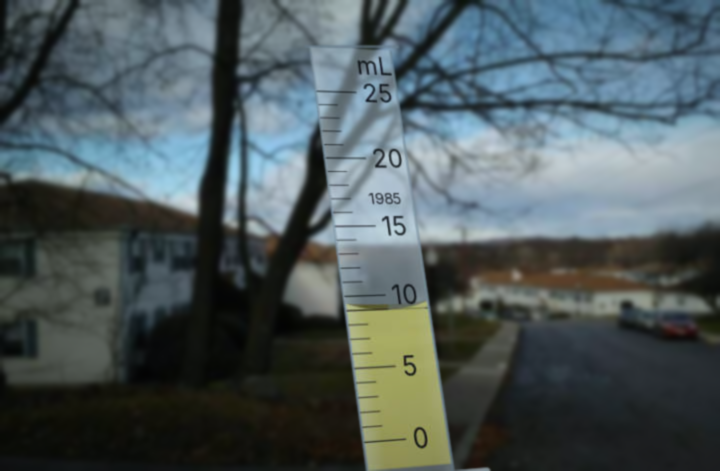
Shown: 9 (mL)
